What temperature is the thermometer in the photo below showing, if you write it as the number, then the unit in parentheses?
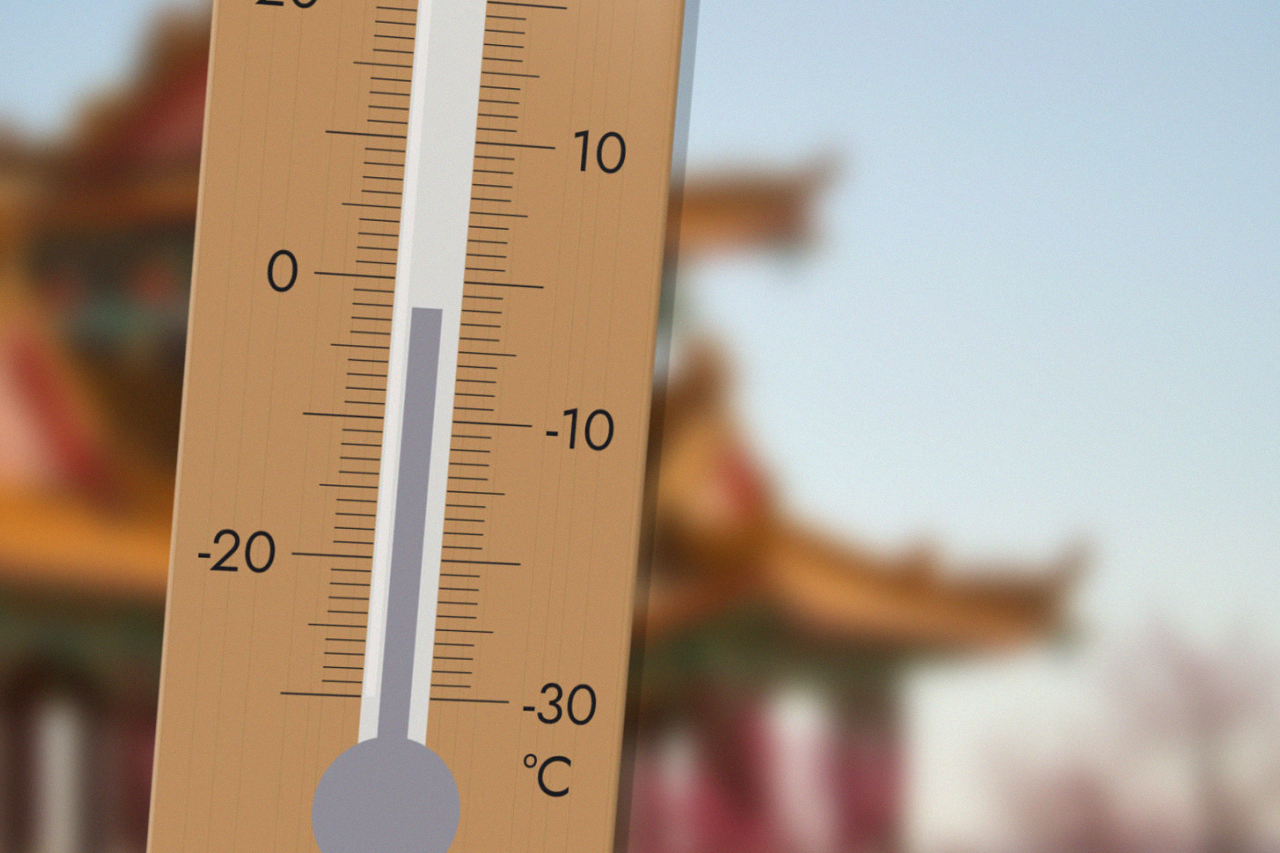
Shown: -2 (°C)
